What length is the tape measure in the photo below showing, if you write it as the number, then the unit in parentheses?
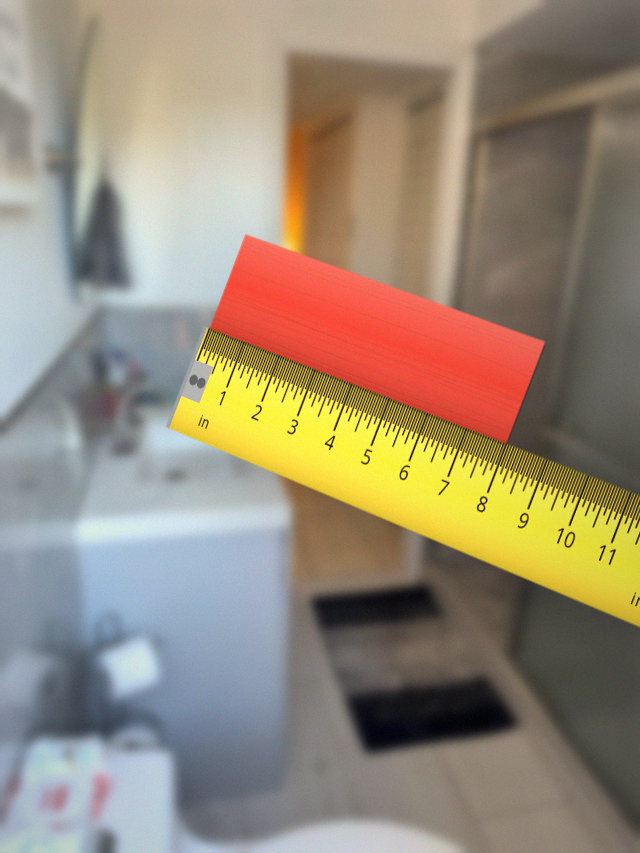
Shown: 8 (in)
